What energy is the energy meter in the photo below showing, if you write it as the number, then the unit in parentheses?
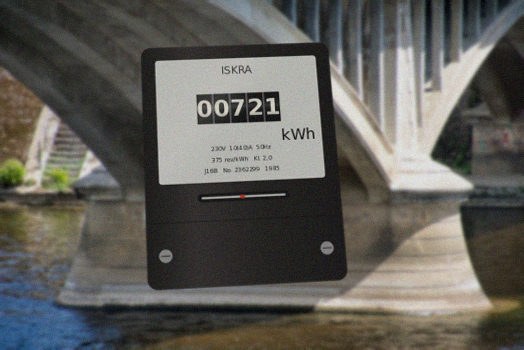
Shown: 721 (kWh)
